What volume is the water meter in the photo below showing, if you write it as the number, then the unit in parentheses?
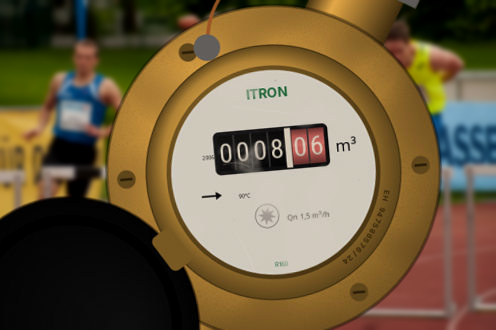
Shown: 8.06 (m³)
